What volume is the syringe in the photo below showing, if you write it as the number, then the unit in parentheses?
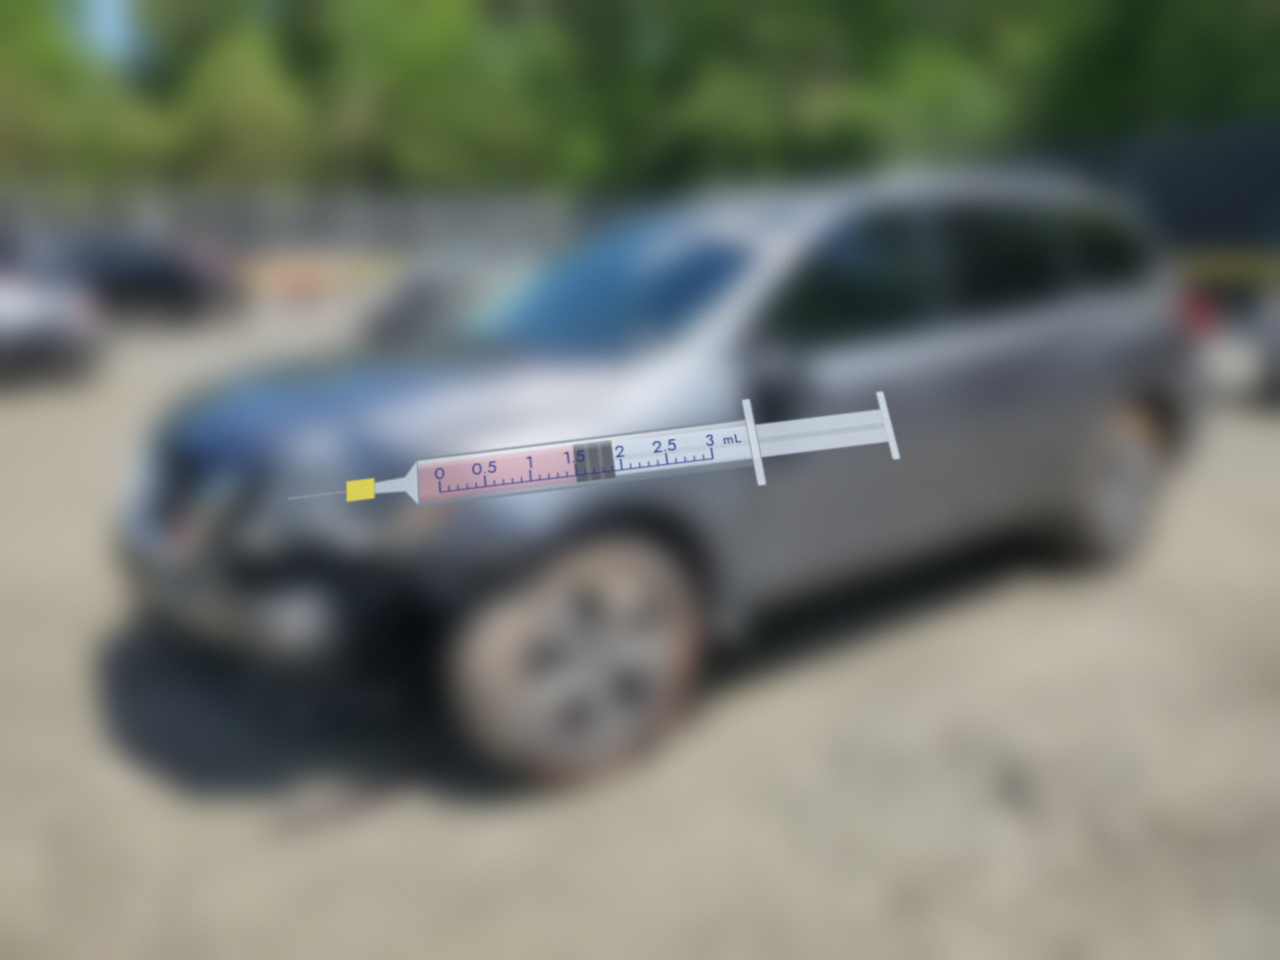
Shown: 1.5 (mL)
